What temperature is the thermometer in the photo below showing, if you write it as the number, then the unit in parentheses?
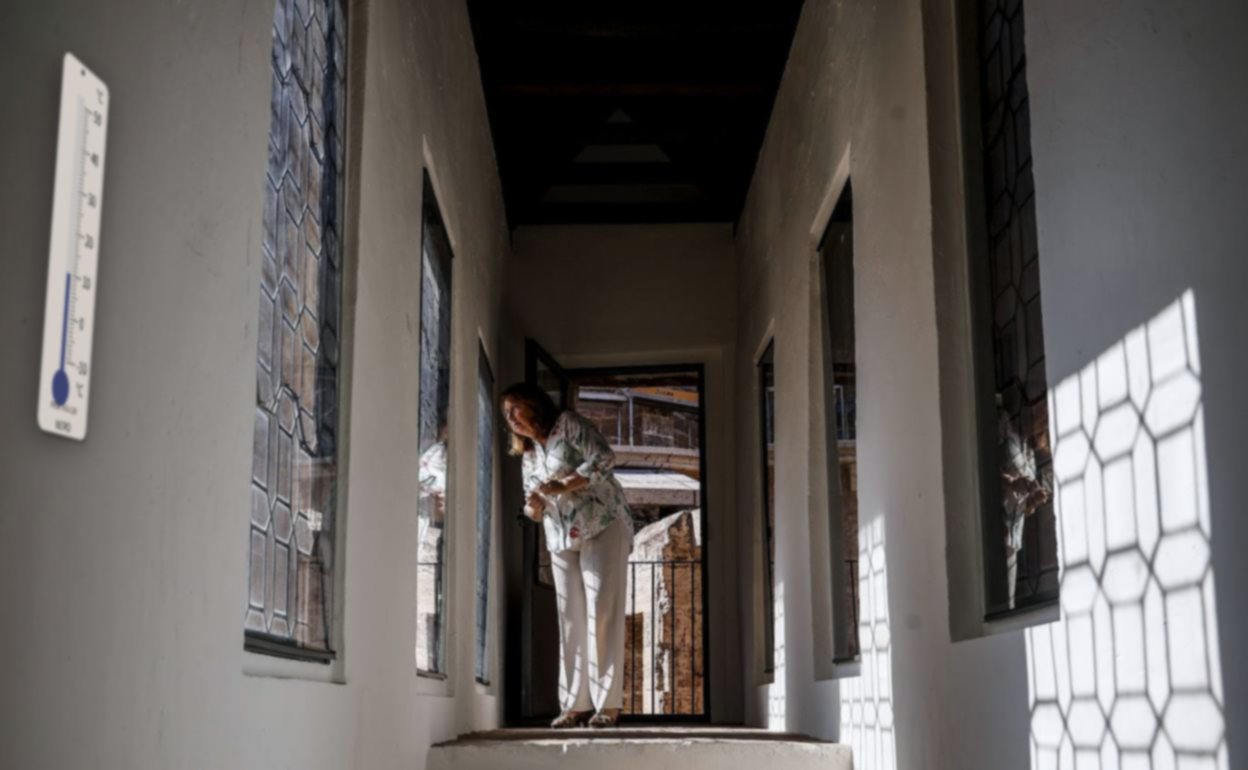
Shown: 10 (°C)
